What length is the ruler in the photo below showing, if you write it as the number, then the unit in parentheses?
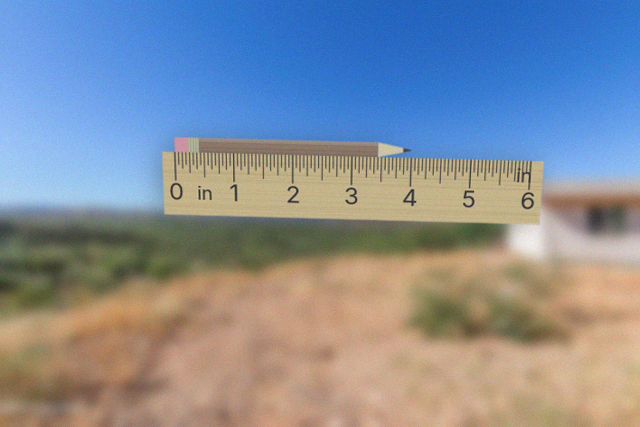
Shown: 4 (in)
